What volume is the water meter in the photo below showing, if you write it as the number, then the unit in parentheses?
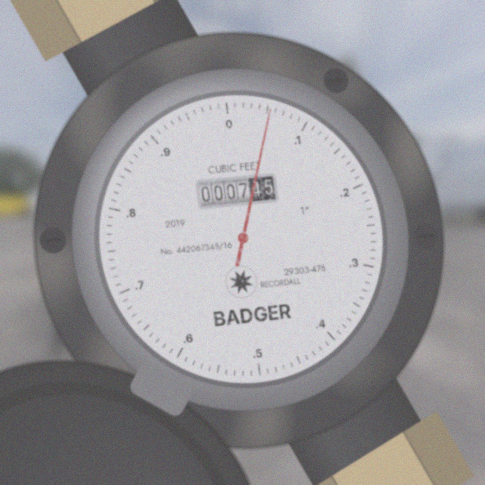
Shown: 745.05 (ft³)
